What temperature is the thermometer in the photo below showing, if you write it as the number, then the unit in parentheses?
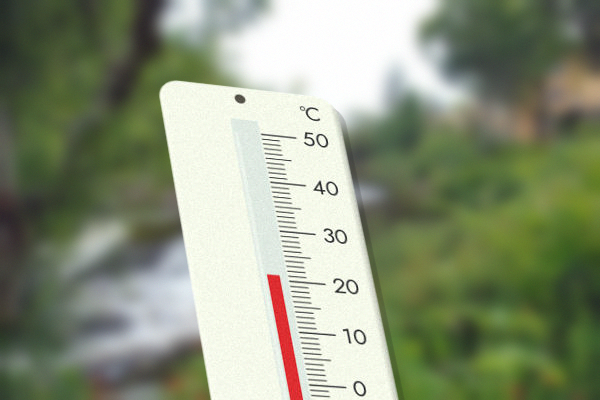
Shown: 21 (°C)
